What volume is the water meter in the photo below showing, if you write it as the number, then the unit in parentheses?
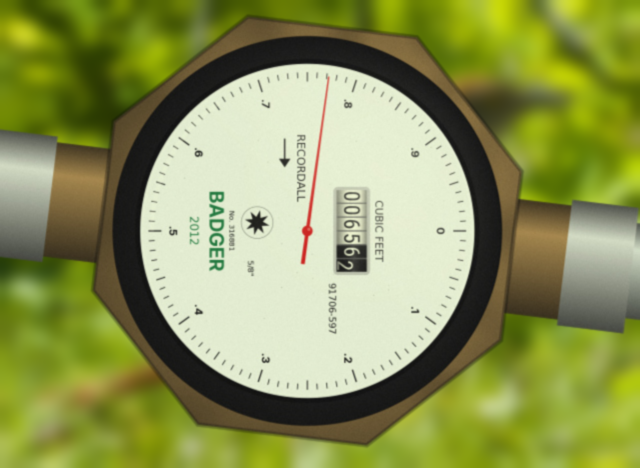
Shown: 6561.77 (ft³)
